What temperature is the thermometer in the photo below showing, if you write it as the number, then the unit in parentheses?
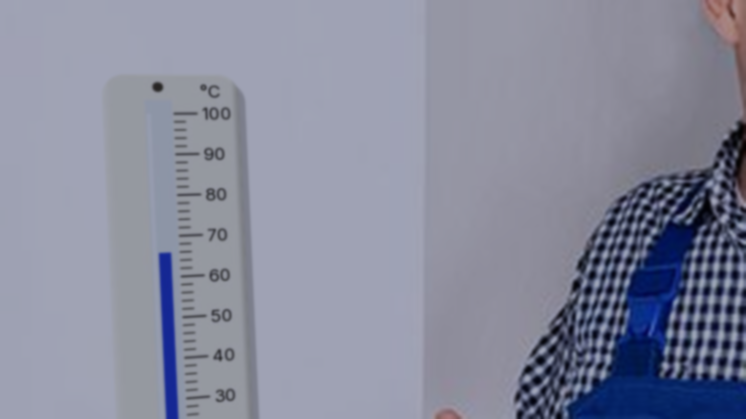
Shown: 66 (°C)
